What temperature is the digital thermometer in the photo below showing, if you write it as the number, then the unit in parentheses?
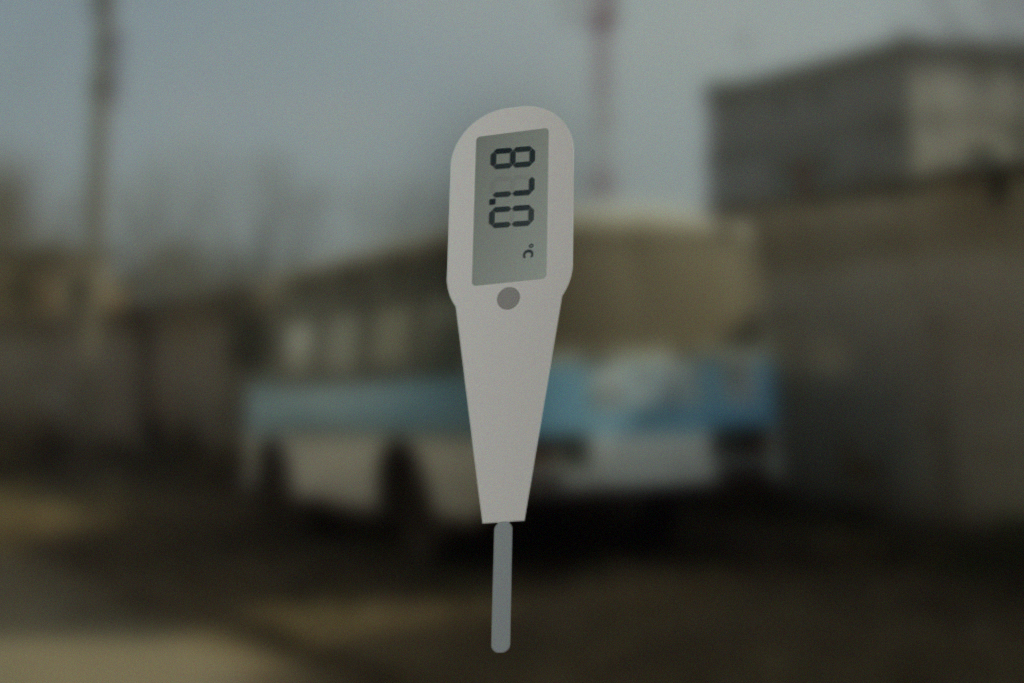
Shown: 87.0 (°C)
